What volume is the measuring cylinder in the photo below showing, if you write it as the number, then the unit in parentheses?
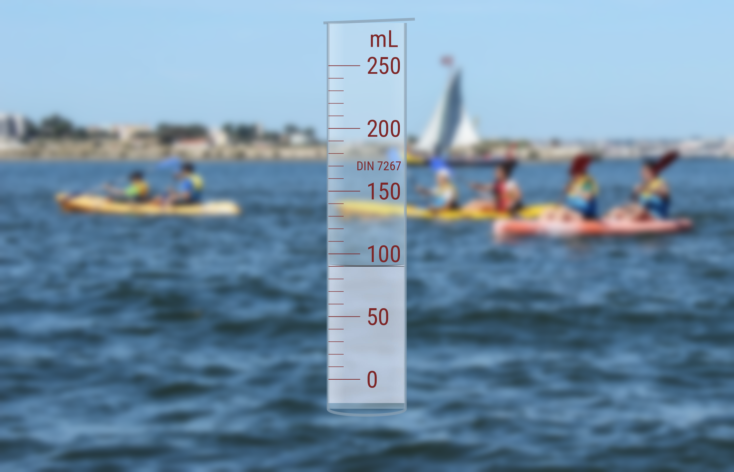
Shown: 90 (mL)
